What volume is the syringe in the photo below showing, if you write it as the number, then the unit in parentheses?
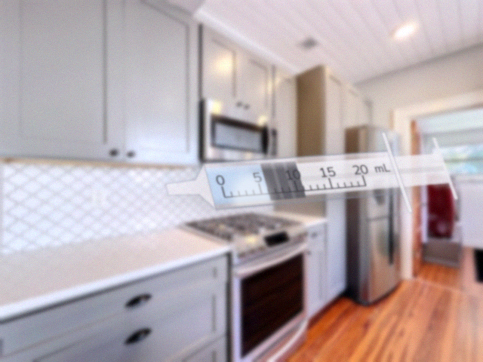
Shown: 6 (mL)
